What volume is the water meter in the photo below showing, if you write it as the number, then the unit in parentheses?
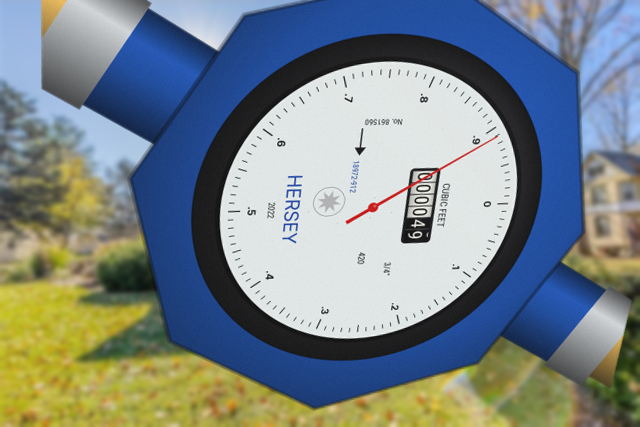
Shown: 48.91 (ft³)
